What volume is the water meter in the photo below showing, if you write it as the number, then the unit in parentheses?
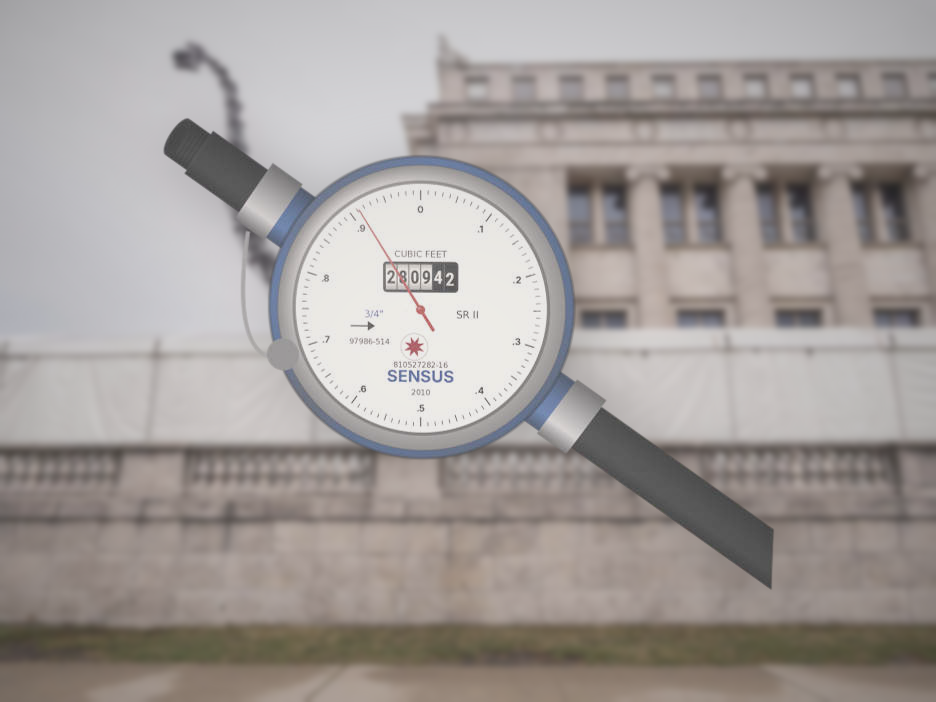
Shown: 280941.91 (ft³)
